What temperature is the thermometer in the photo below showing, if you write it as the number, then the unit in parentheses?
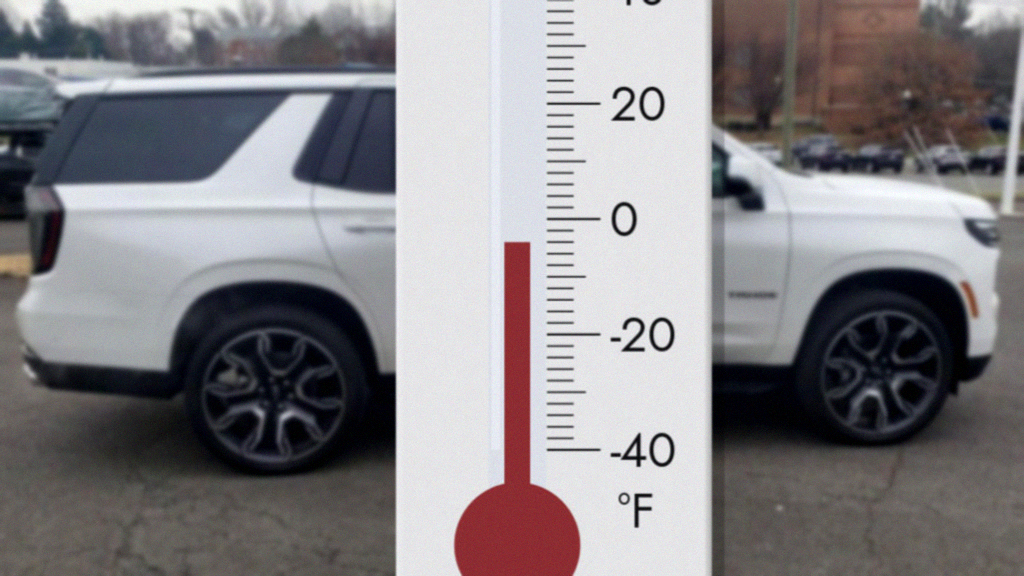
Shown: -4 (°F)
